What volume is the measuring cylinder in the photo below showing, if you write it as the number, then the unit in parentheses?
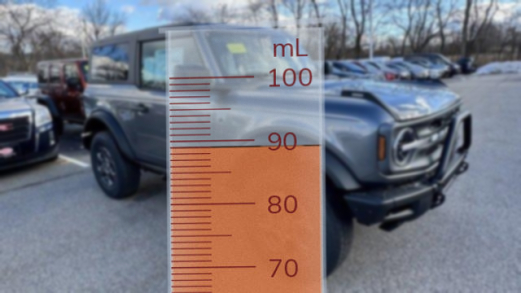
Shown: 89 (mL)
